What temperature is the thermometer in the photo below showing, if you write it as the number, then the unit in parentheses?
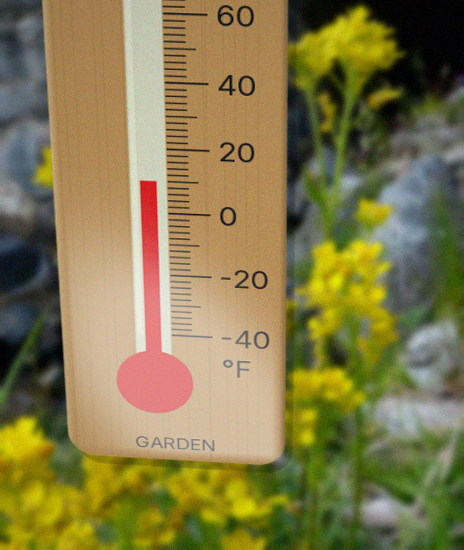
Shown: 10 (°F)
